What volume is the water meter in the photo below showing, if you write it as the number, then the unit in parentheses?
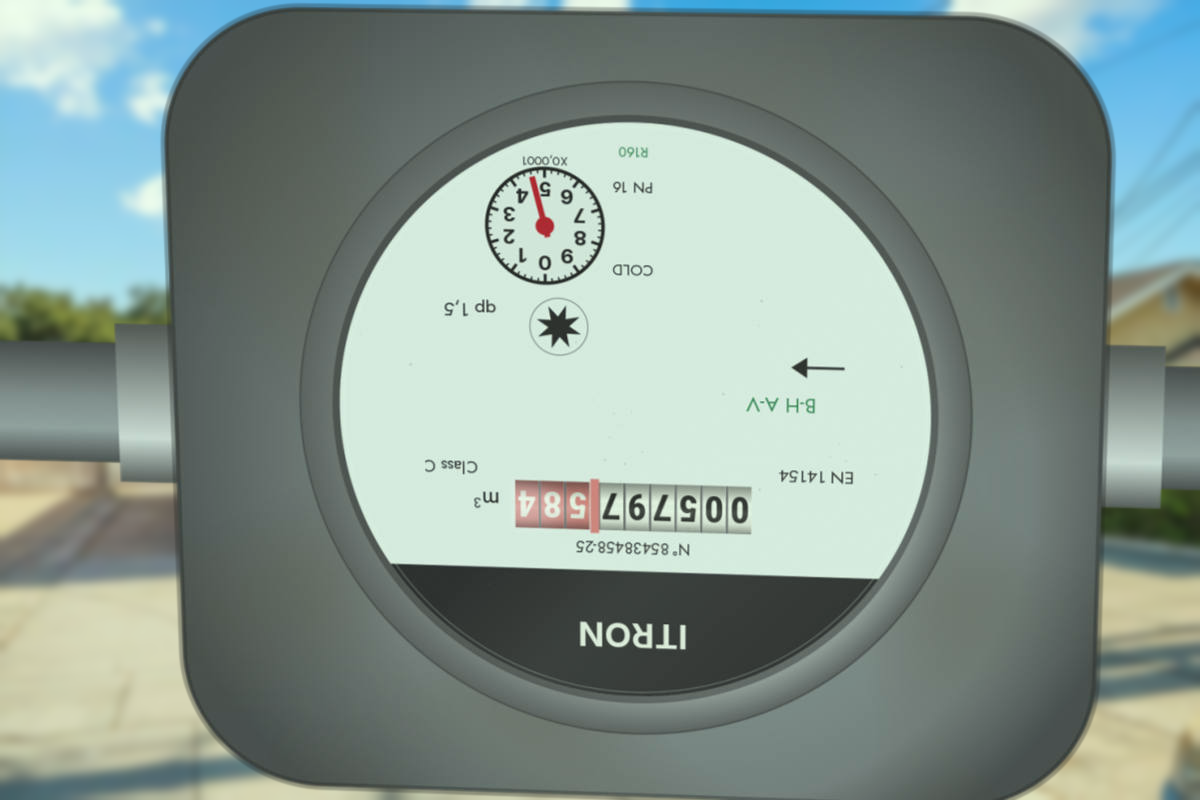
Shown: 5797.5844 (m³)
